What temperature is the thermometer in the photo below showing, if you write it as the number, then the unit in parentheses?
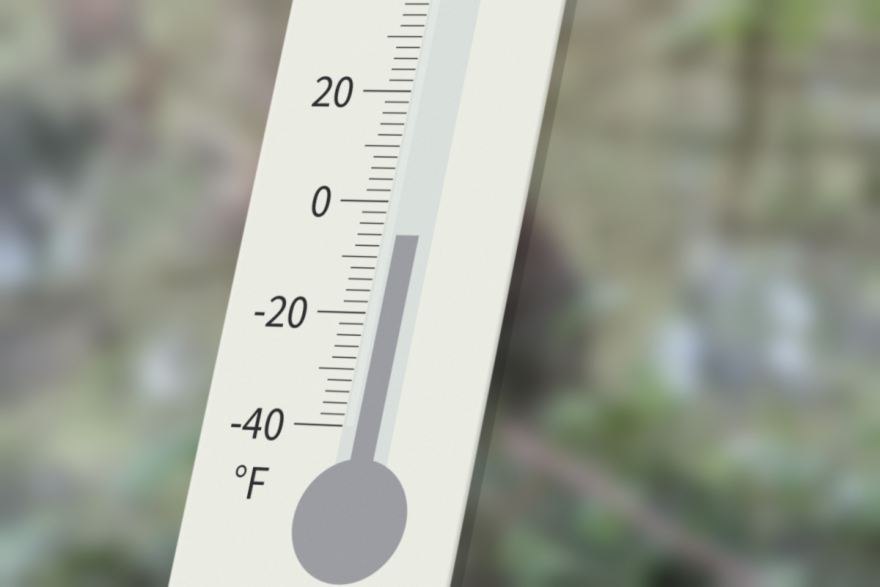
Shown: -6 (°F)
